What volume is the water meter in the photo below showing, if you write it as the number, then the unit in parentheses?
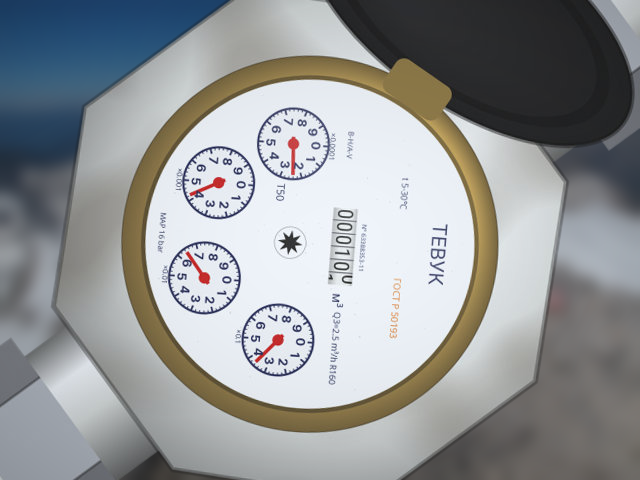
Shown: 100.3642 (m³)
